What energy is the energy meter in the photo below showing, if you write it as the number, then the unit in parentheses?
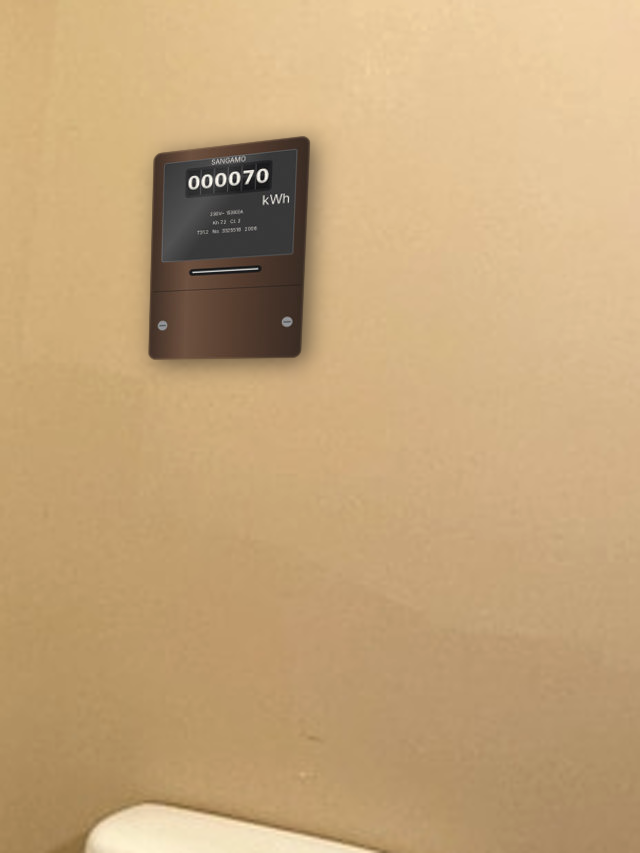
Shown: 70 (kWh)
